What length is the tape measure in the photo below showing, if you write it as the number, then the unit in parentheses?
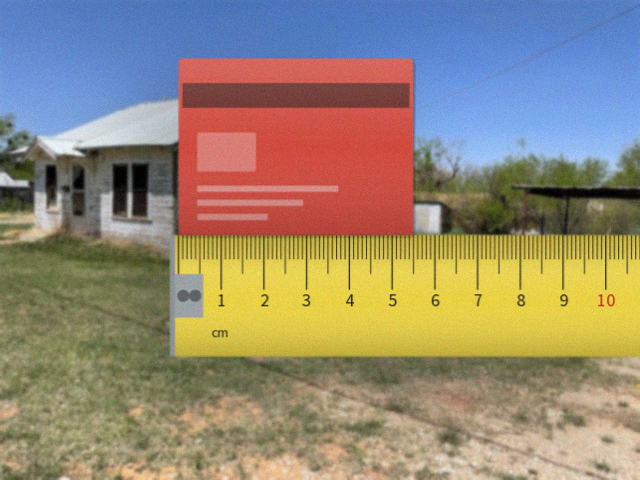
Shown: 5.5 (cm)
